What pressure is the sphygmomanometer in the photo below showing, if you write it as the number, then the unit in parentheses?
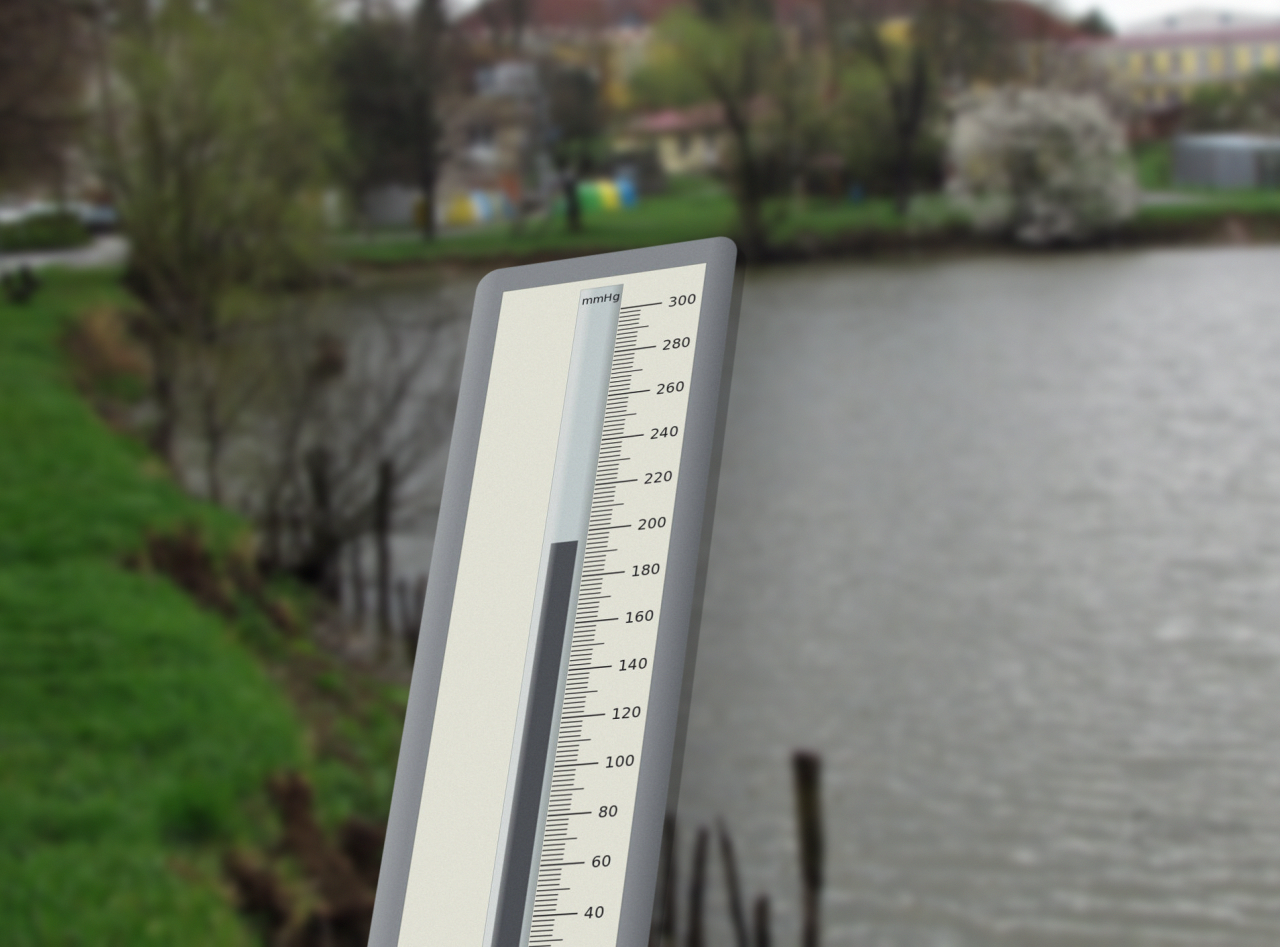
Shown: 196 (mmHg)
